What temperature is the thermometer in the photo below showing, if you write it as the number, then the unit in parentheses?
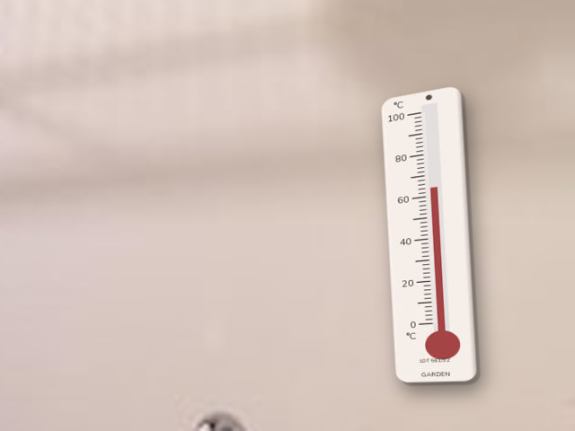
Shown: 64 (°C)
